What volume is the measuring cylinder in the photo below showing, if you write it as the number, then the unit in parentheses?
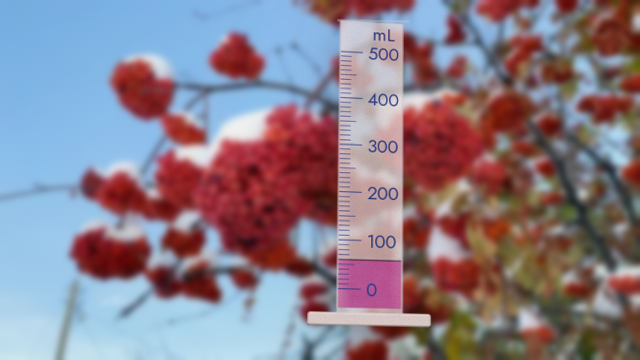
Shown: 60 (mL)
